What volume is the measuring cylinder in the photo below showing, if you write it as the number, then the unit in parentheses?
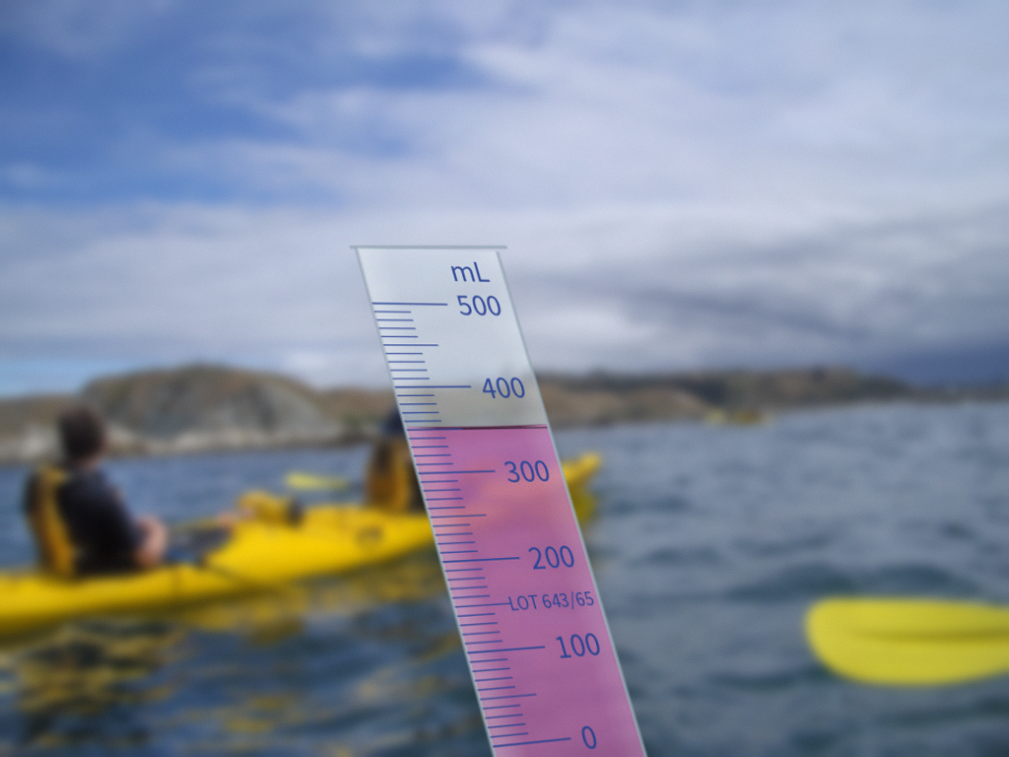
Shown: 350 (mL)
